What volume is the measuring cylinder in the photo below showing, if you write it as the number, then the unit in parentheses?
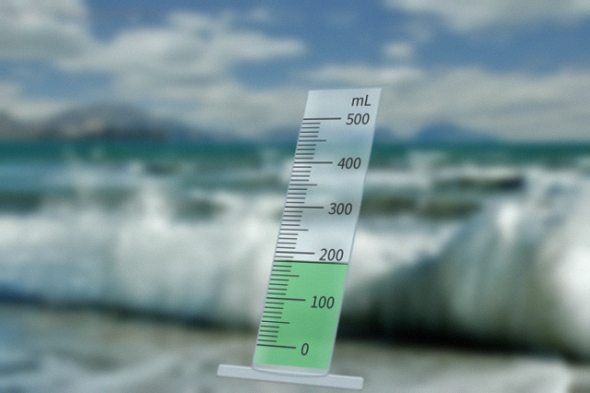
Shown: 180 (mL)
